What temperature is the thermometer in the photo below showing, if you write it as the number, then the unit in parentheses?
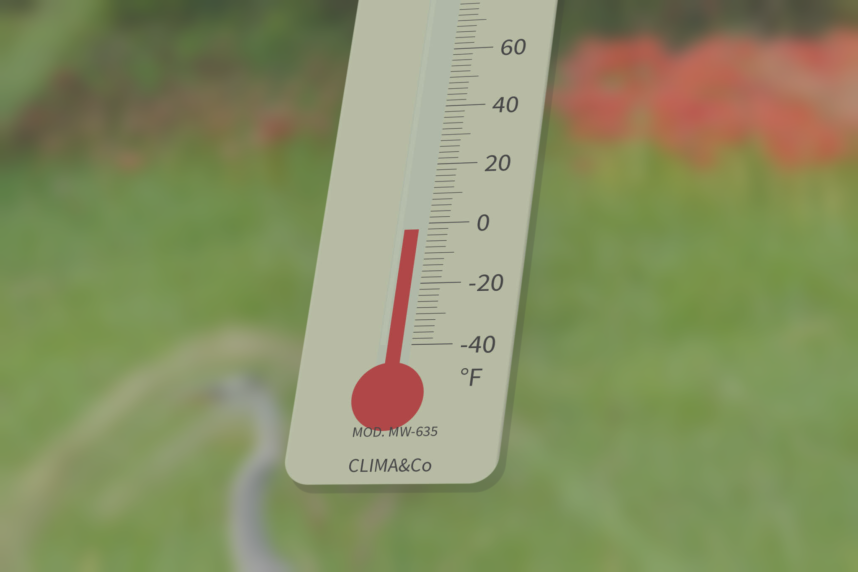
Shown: -2 (°F)
